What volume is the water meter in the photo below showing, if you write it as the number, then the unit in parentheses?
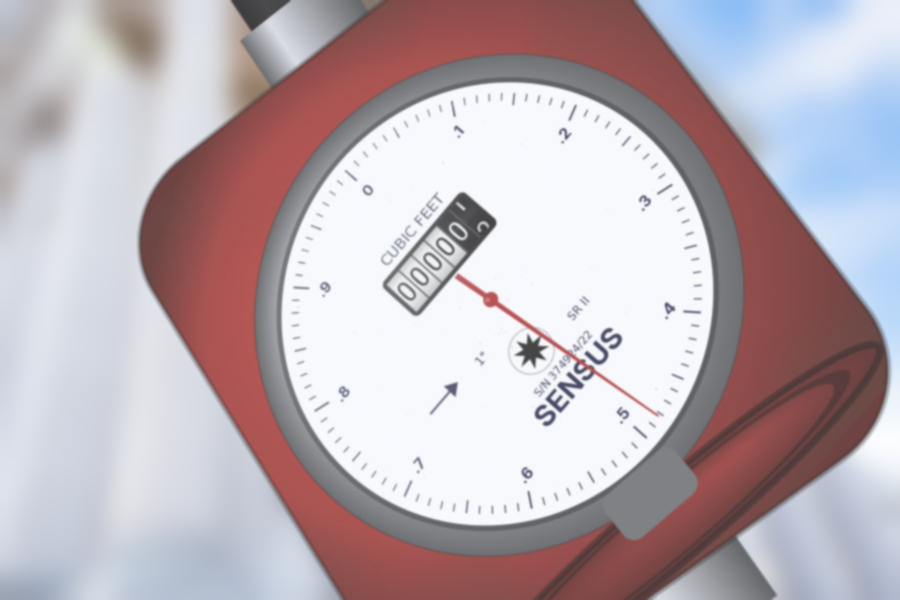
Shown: 1.48 (ft³)
